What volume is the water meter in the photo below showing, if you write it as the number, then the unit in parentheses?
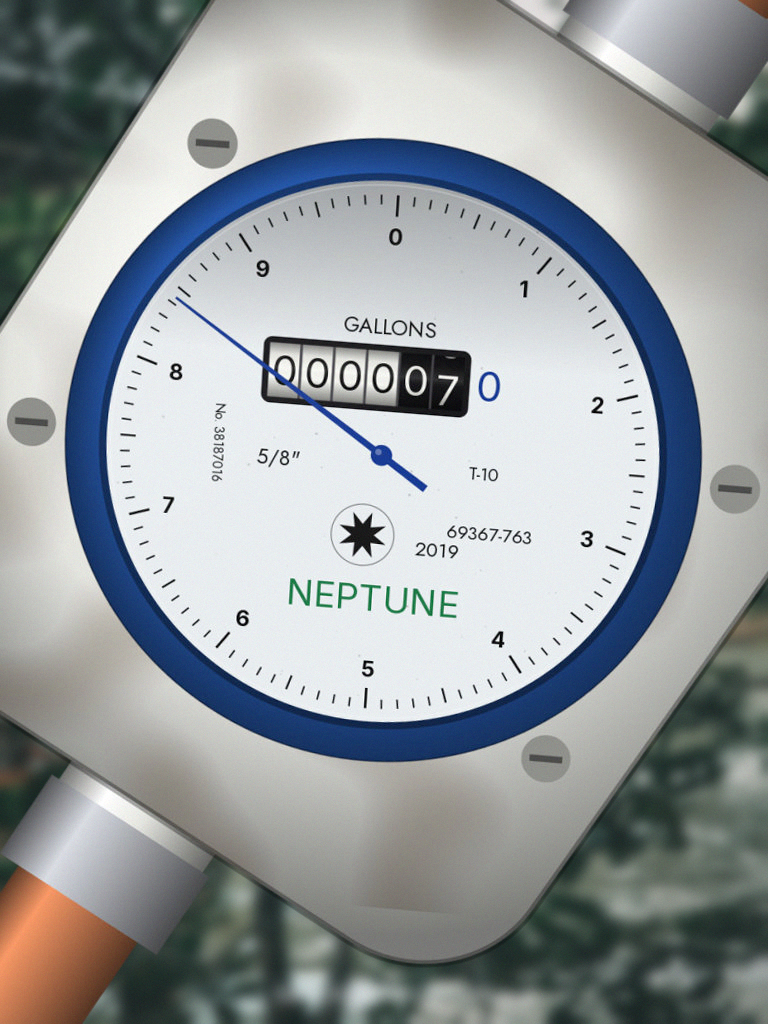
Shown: 68.4 (gal)
